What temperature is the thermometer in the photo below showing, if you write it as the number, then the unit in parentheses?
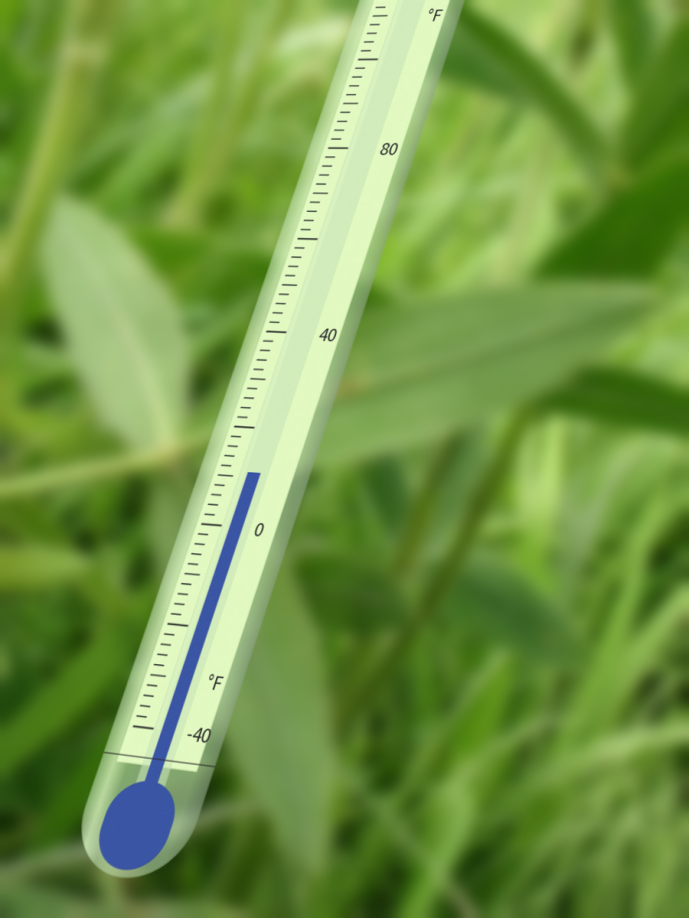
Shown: 11 (°F)
